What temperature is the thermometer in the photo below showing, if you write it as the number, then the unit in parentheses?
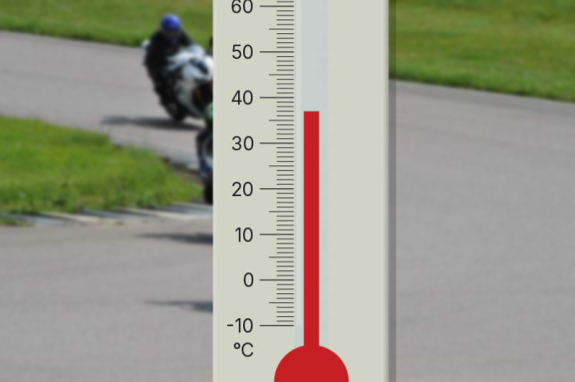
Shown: 37 (°C)
